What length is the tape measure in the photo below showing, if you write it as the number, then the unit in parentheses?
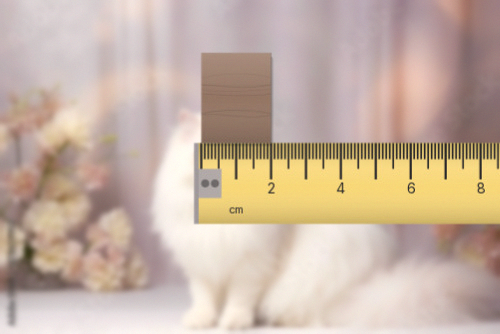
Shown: 2 (cm)
